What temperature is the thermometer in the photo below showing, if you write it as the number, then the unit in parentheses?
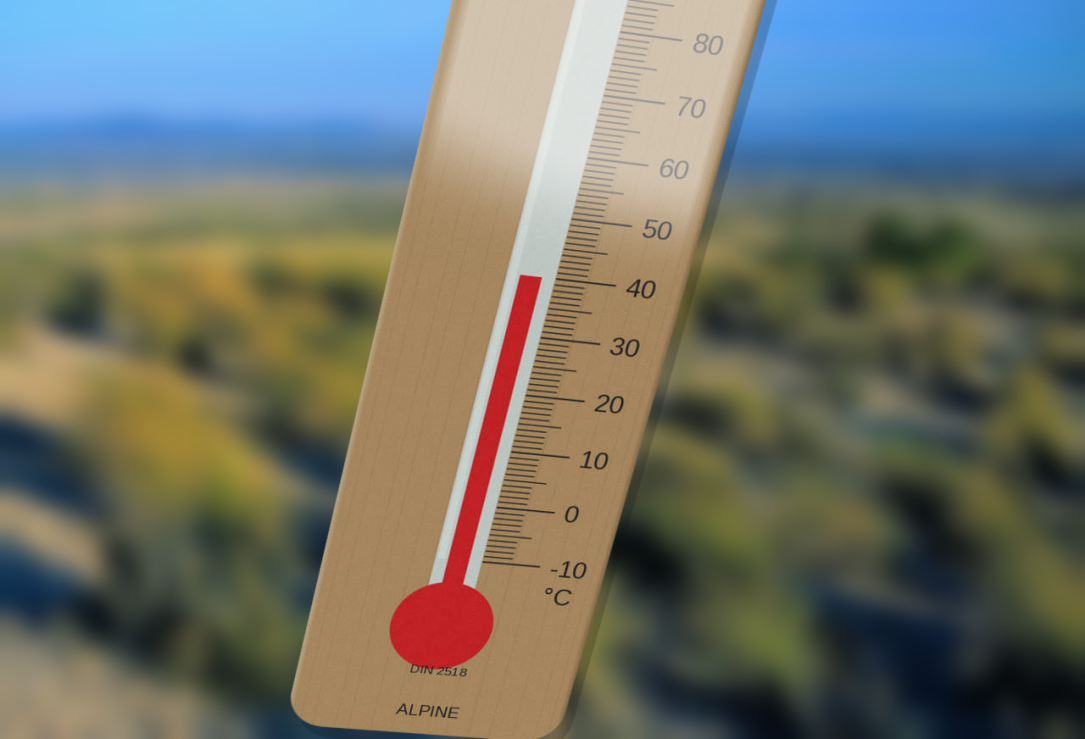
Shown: 40 (°C)
